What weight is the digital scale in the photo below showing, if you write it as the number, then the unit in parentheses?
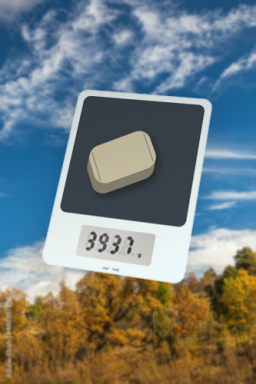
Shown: 3937 (g)
